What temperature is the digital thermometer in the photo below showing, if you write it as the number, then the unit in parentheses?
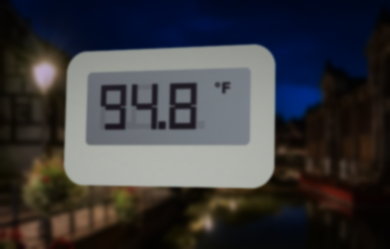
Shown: 94.8 (°F)
